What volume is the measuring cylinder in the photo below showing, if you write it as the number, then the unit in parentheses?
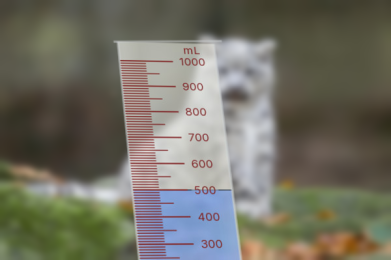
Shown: 500 (mL)
